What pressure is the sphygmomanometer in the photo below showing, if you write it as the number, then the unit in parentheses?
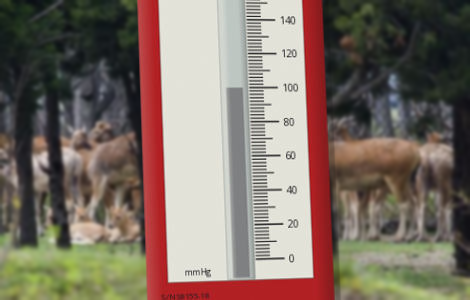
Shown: 100 (mmHg)
